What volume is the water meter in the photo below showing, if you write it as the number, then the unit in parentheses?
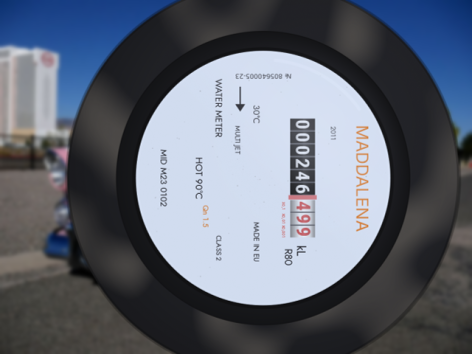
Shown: 246.499 (kL)
